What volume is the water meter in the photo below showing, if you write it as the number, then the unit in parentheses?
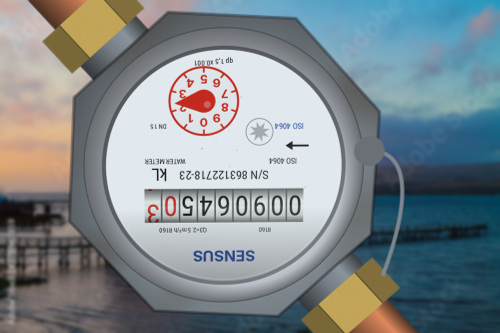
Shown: 90645.032 (kL)
